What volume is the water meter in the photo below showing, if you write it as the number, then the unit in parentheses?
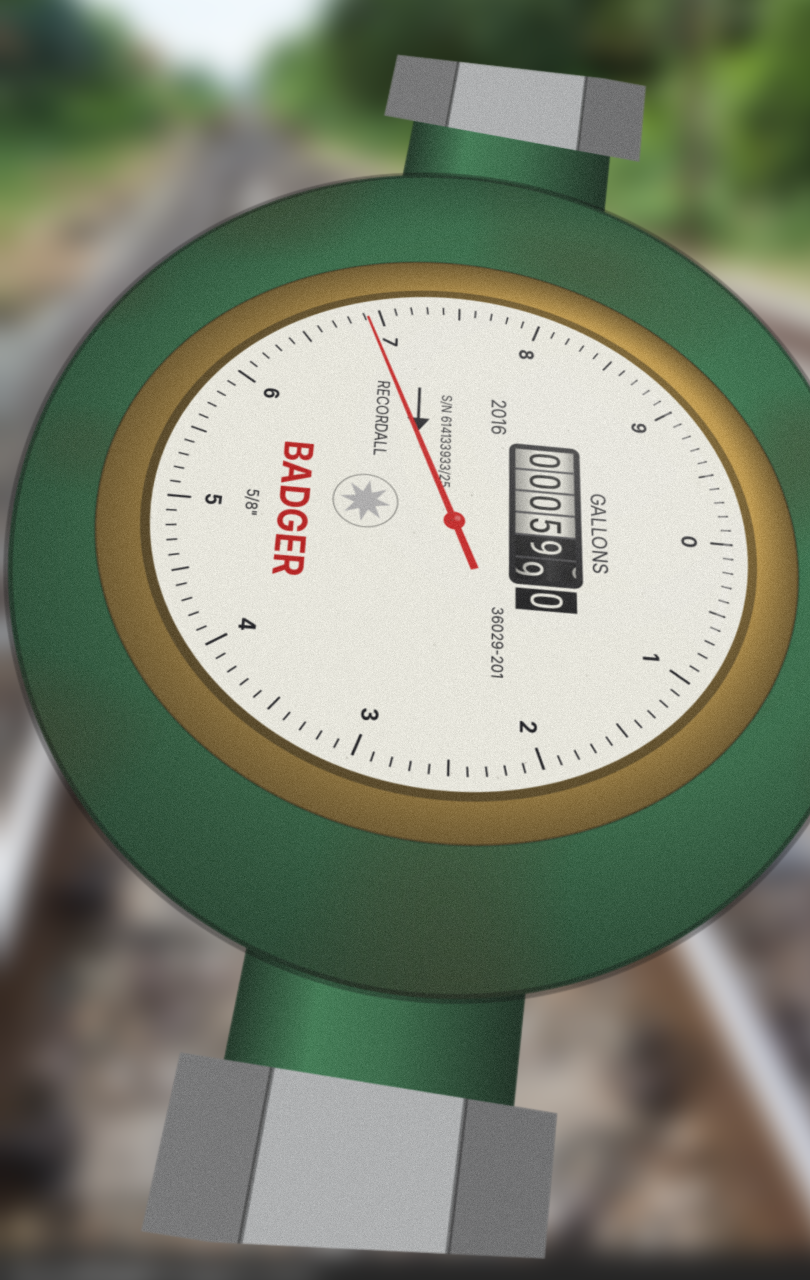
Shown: 5986.9 (gal)
